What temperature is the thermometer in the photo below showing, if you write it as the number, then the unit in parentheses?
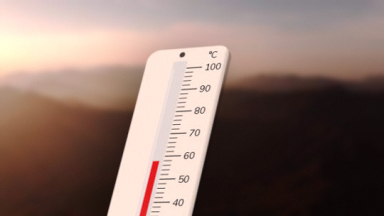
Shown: 58 (°C)
